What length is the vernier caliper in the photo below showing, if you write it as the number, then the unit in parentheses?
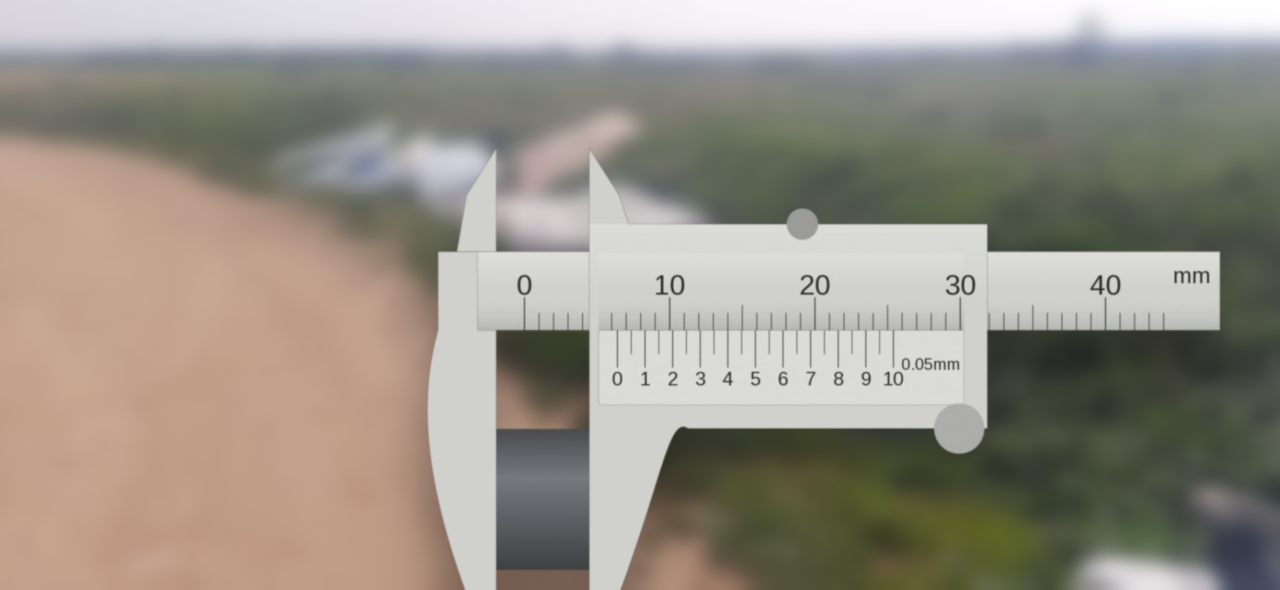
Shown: 6.4 (mm)
